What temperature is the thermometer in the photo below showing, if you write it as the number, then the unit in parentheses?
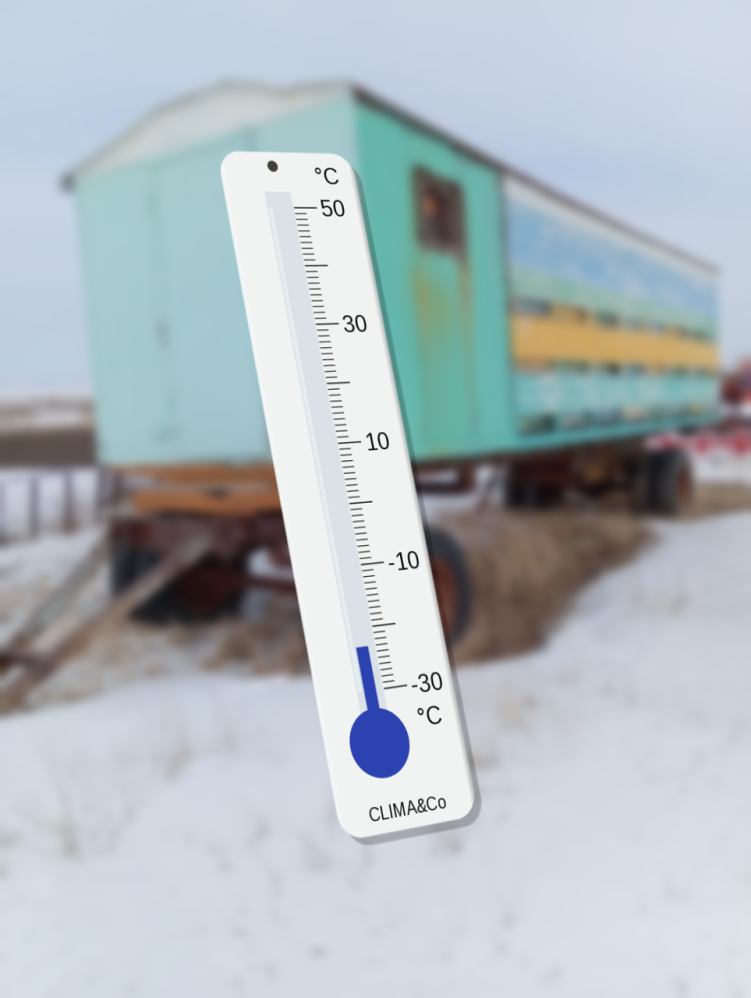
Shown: -23 (°C)
